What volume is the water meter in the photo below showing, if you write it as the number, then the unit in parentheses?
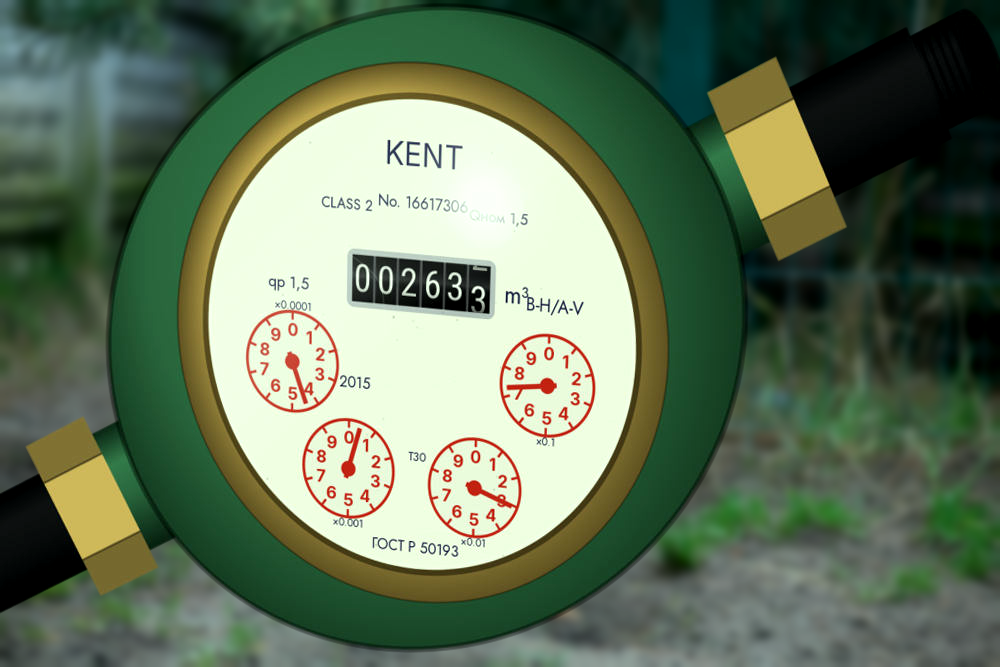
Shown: 2632.7304 (m³)
